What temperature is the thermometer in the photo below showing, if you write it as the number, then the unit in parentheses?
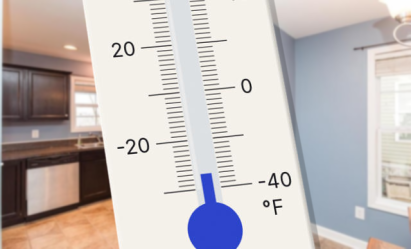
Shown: -34 (°F)
